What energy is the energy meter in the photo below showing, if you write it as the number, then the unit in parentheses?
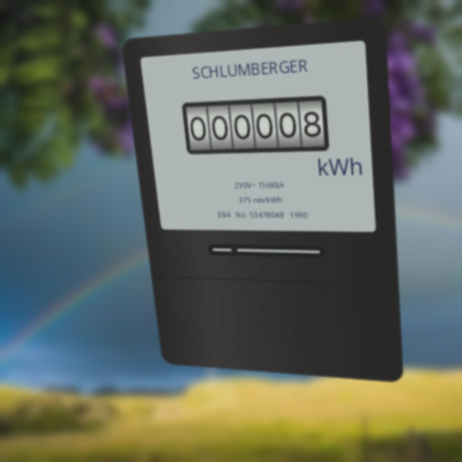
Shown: 8 (kWh)
